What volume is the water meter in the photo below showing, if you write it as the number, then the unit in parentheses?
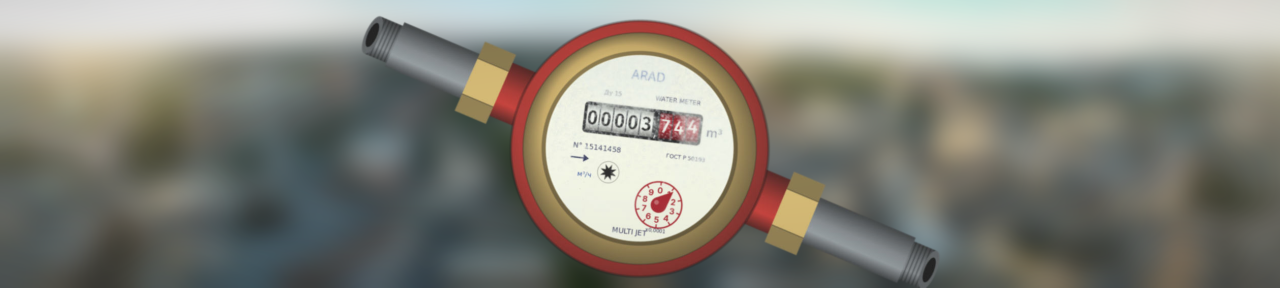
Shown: 3.7441 (m³)
